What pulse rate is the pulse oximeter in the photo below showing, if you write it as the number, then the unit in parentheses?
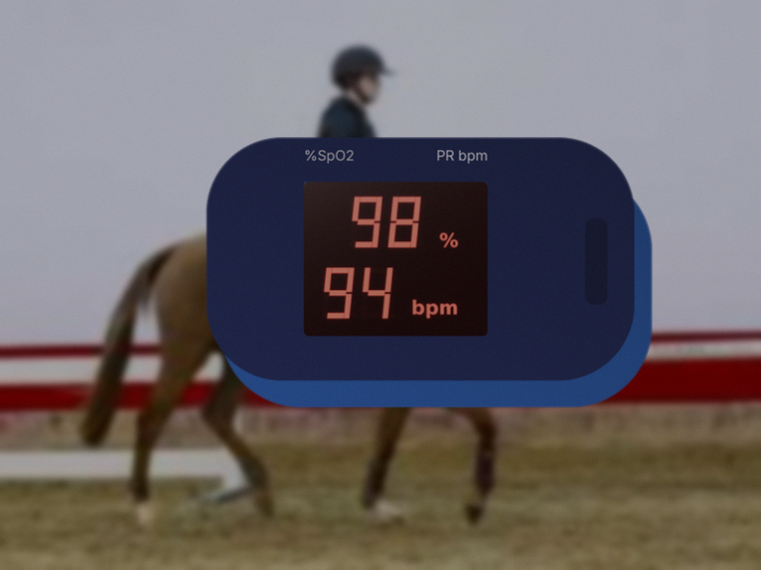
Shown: 94 (bpm)
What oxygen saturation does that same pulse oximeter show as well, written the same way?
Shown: 98 (%)
